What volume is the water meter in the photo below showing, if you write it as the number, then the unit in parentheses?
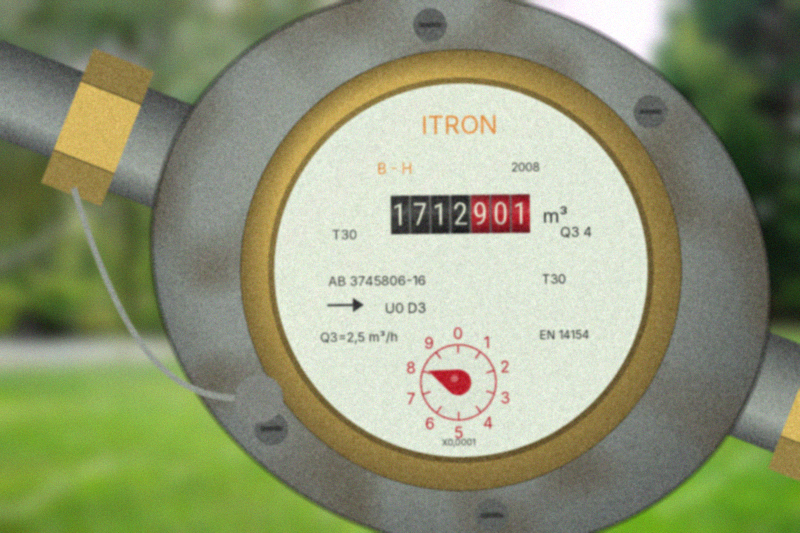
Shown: 1712.9018 (m³)
